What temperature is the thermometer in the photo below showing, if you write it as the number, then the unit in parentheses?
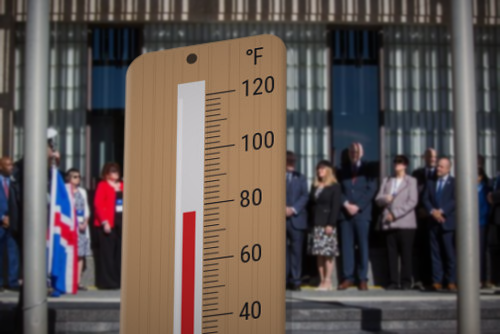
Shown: 78 (°F)
